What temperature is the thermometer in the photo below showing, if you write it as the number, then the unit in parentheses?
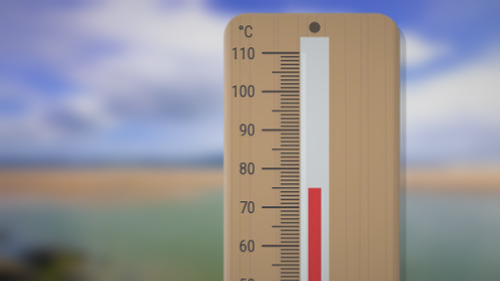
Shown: 75 (°C)
